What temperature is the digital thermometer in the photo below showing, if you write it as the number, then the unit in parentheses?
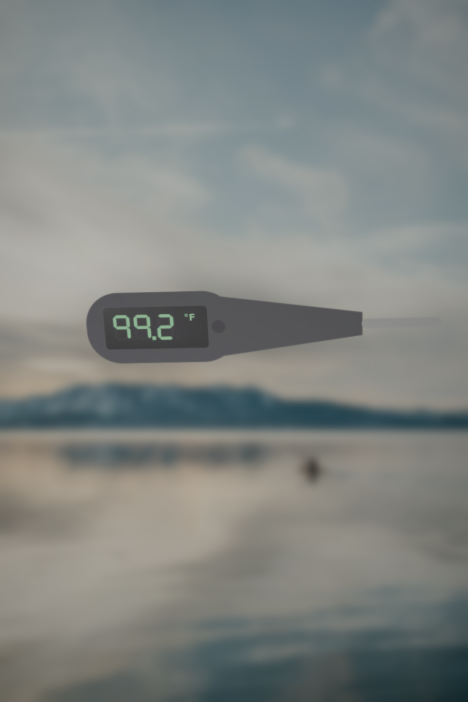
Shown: 99.2 (°F)
